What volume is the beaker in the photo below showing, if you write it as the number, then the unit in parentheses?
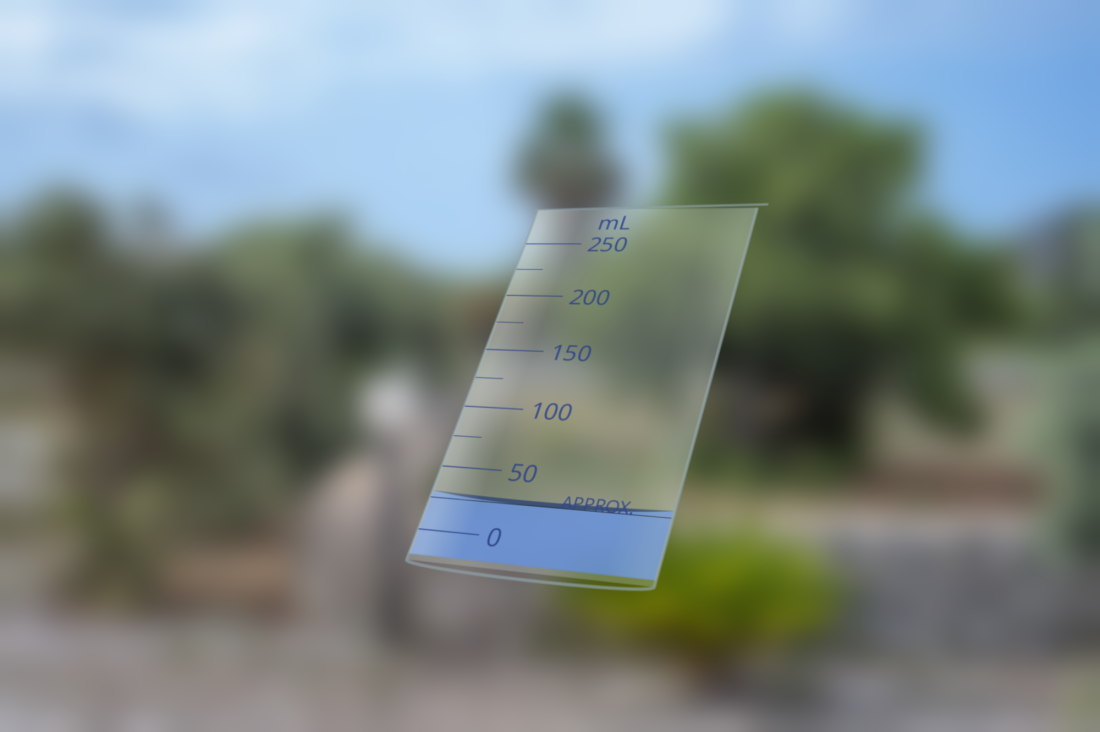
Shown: 25 (mL)
